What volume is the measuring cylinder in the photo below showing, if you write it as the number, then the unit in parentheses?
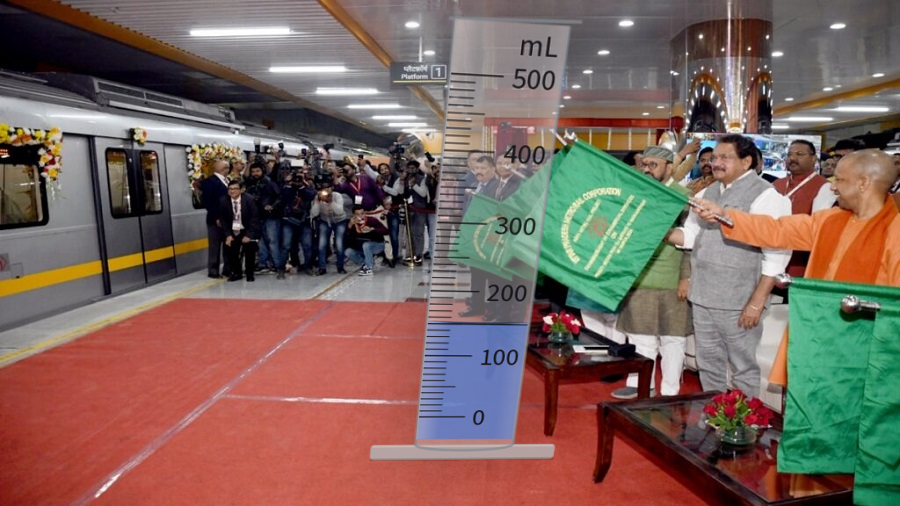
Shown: 150 (mL)
